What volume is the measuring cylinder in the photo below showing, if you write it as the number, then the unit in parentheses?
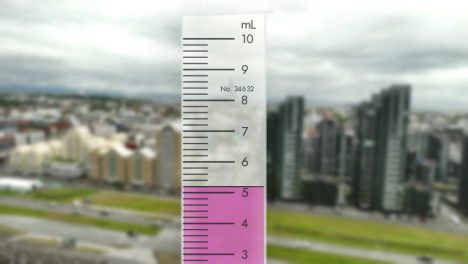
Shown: 5.2 (mL)
